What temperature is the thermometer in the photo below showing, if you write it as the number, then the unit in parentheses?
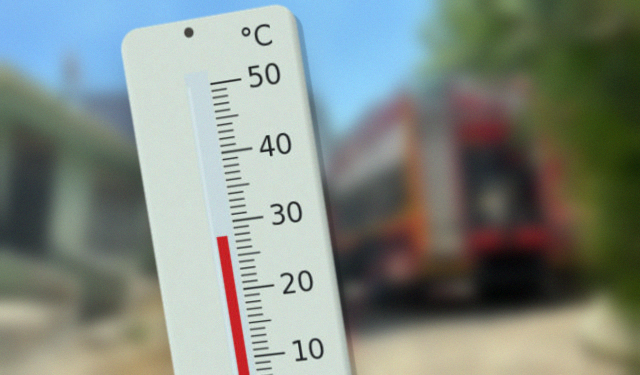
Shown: 28 (°C)
